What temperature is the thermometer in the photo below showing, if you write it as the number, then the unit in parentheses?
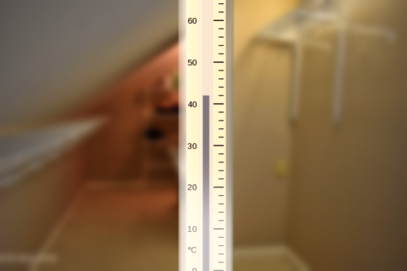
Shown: 42 (°C)
